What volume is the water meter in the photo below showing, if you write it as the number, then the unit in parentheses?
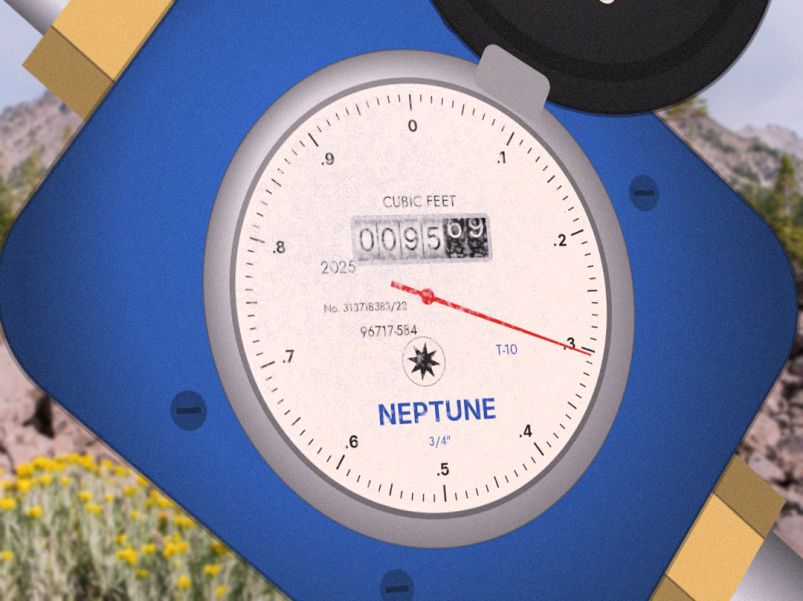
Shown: 9569.30 (ft³)
